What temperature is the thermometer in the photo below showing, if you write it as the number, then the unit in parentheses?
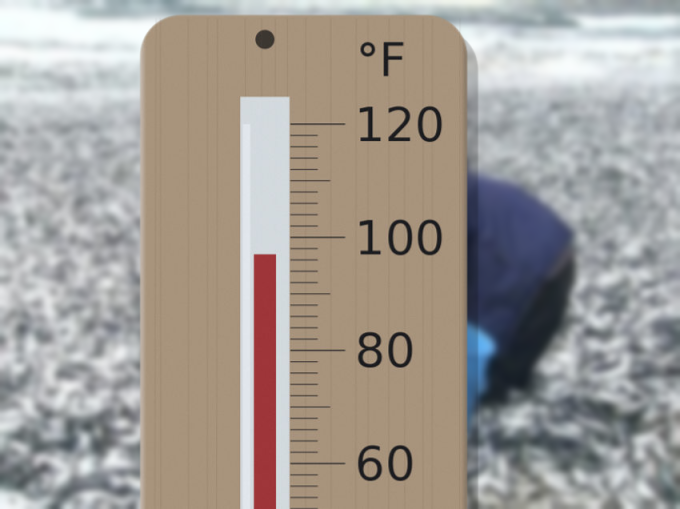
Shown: 97 (°F)
